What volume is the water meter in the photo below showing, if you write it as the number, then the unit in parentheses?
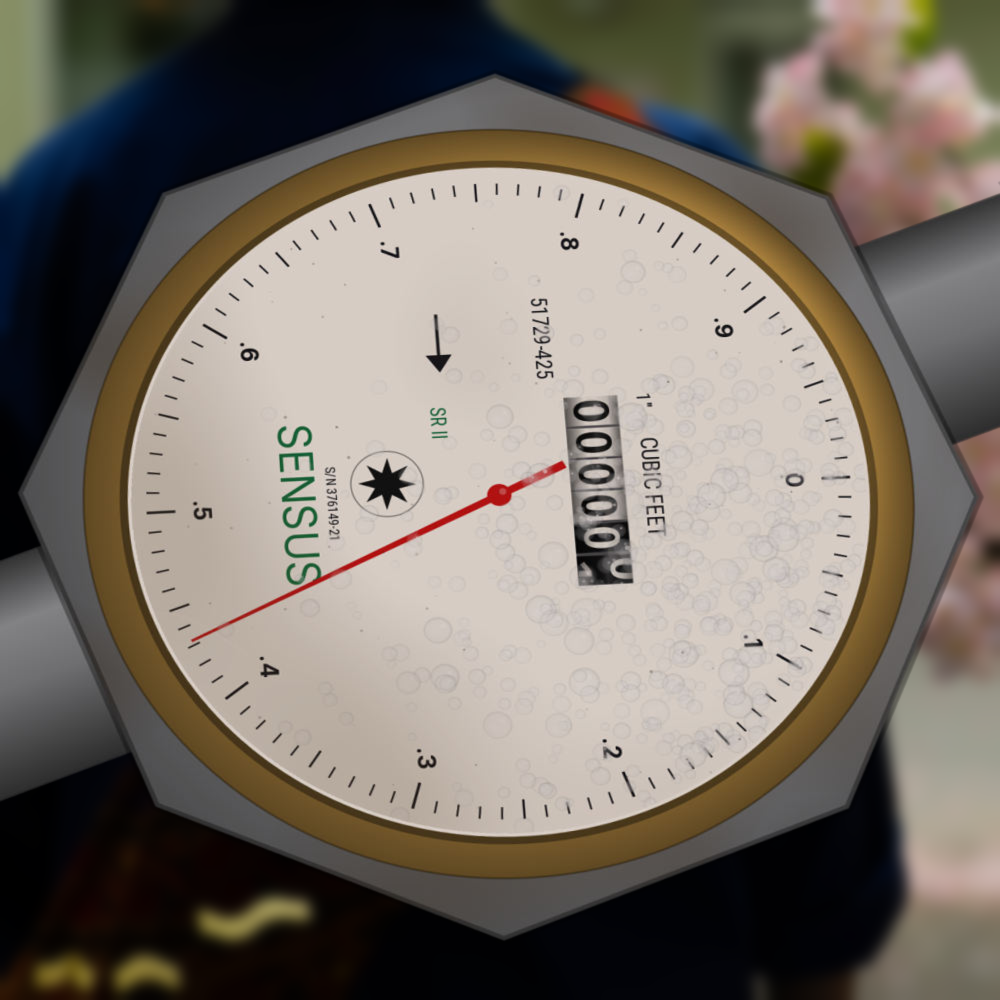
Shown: 0.43 (ft³)
